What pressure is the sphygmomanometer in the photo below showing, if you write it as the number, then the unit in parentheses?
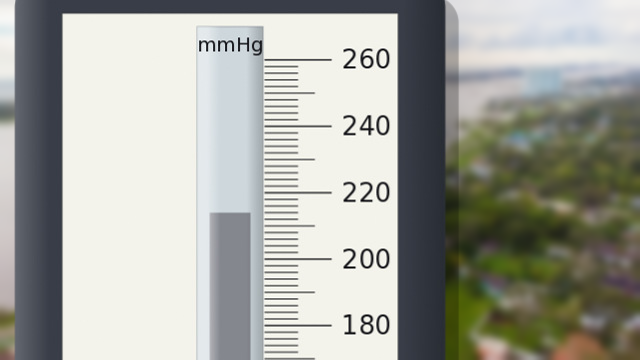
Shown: 214 (mmHg)
